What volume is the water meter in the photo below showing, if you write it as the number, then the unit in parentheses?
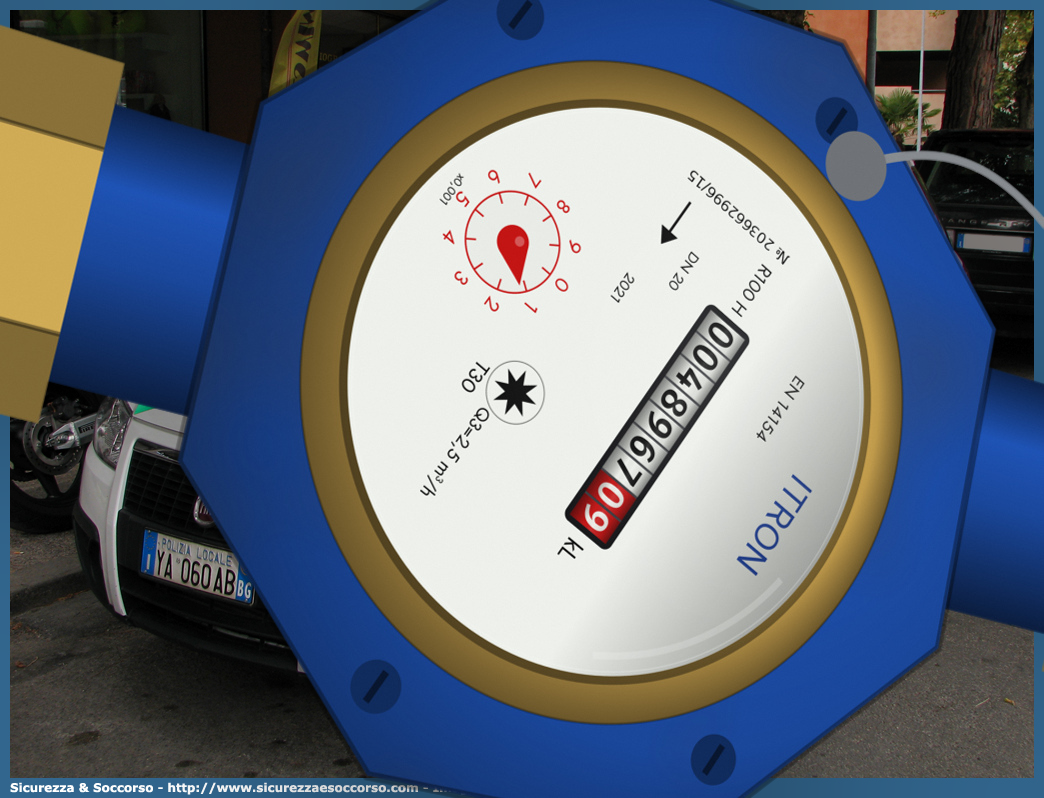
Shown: 48967.091 (kL)
